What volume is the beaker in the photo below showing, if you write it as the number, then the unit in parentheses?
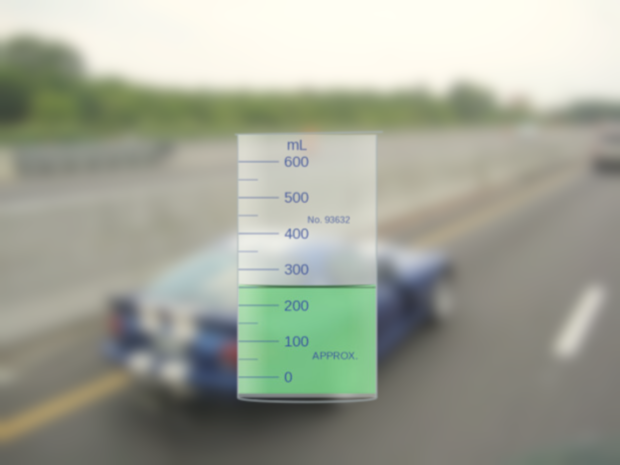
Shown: 250 (mL)
